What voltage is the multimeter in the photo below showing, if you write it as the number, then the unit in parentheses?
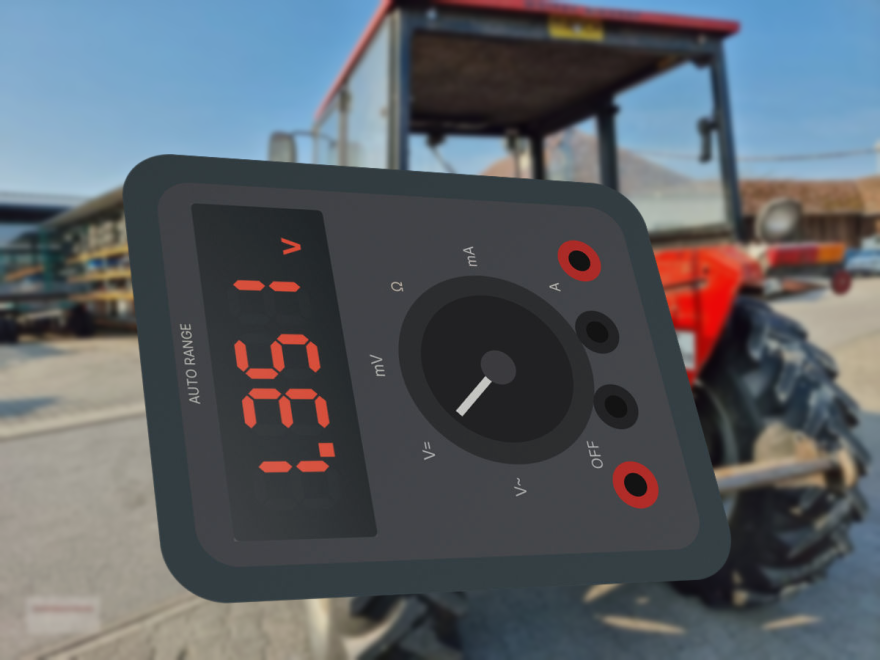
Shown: 1.351 (V)
